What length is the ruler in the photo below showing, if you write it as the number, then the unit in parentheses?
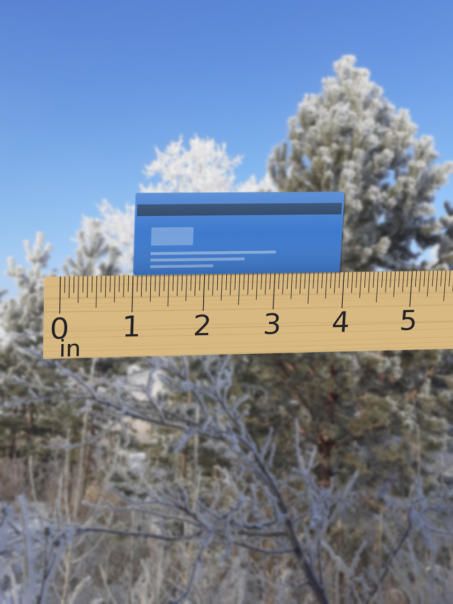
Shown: 2.9375 (in)
